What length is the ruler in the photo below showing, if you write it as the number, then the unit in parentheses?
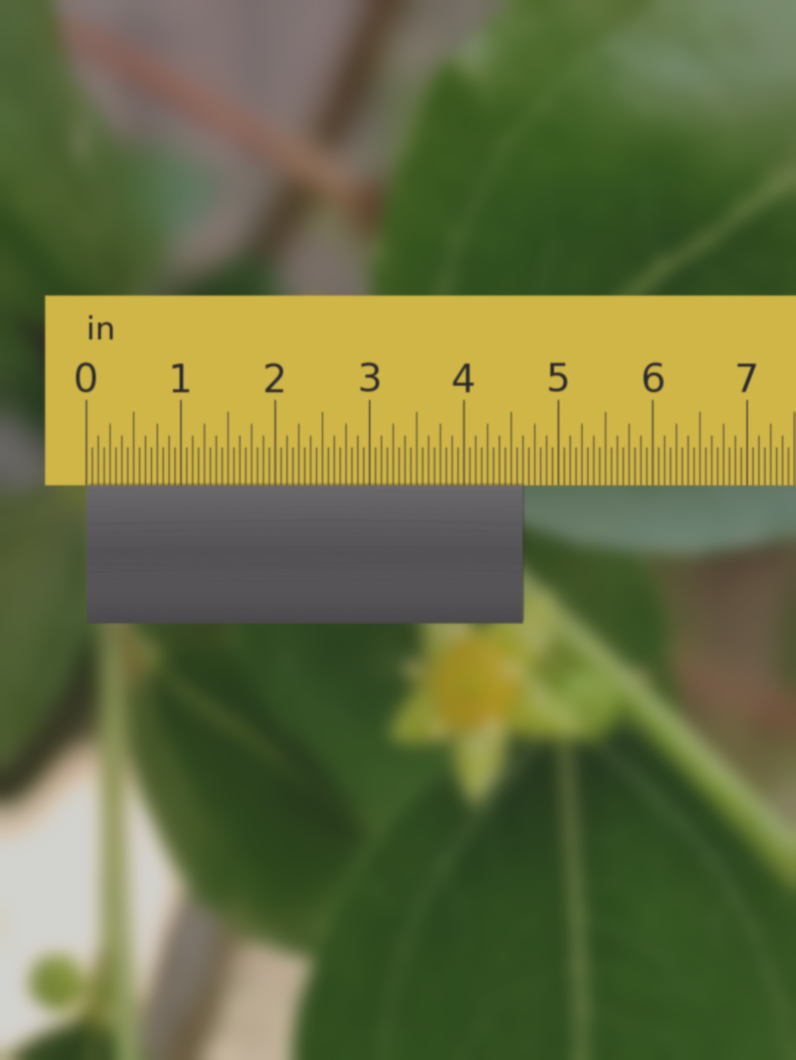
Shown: 4.625 (in)
